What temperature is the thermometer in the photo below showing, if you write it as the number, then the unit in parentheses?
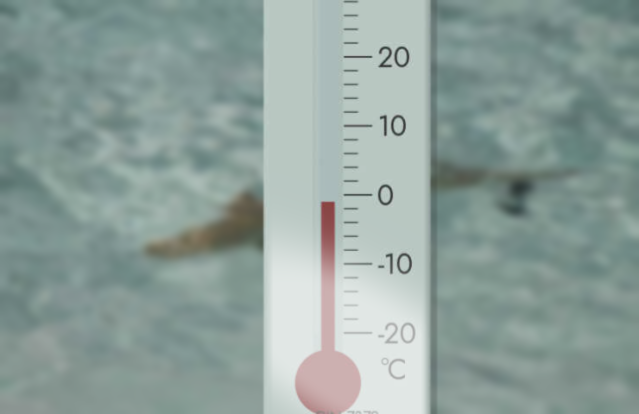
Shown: -1 (°C)
